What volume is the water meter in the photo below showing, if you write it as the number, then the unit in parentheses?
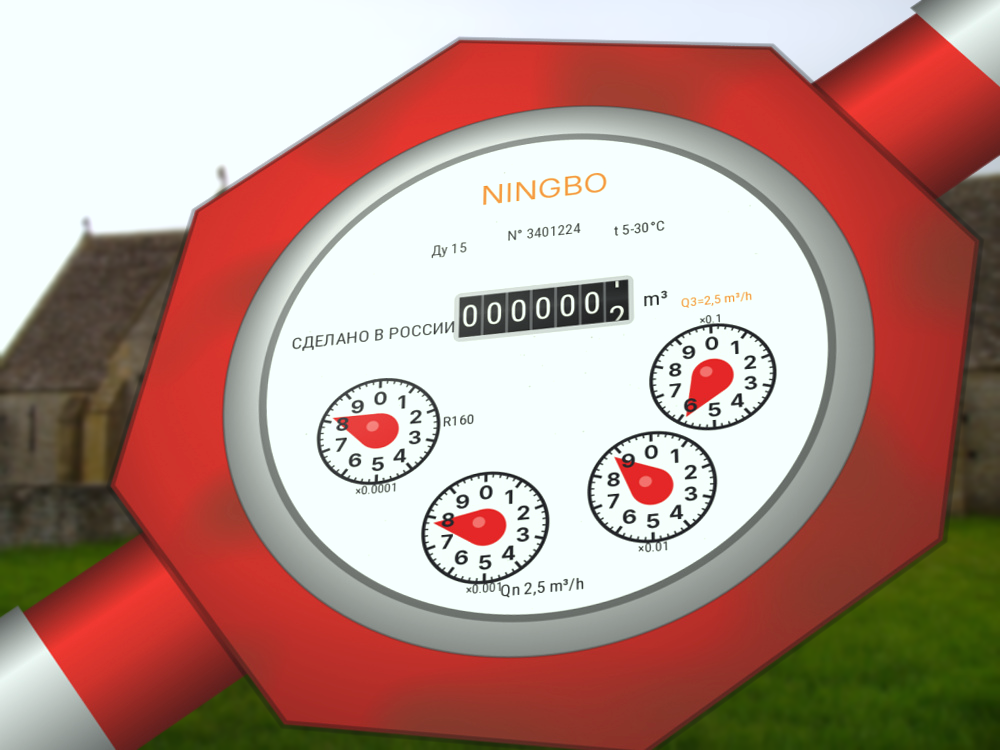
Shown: 1.5878 (m³)
